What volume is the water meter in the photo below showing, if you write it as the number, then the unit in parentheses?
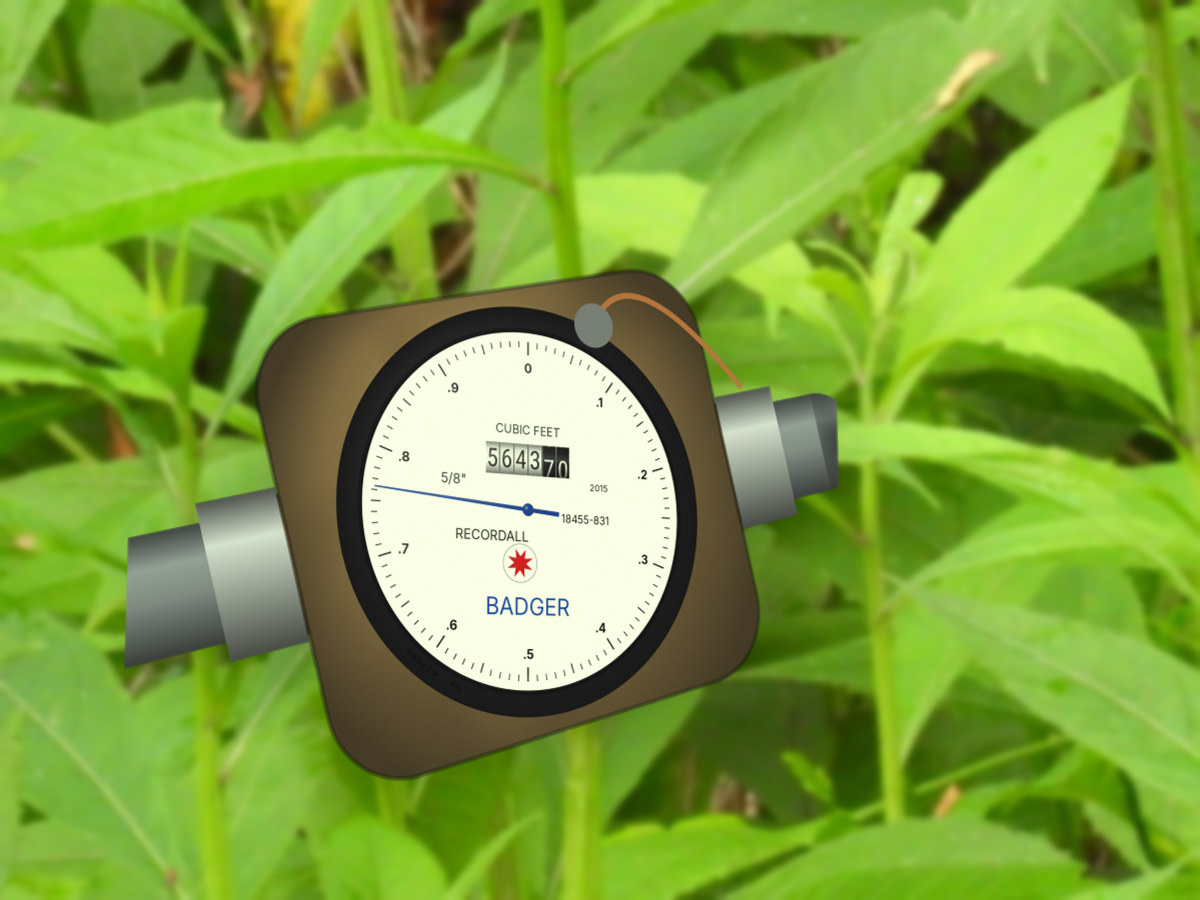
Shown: 564369.76 (ft³)
